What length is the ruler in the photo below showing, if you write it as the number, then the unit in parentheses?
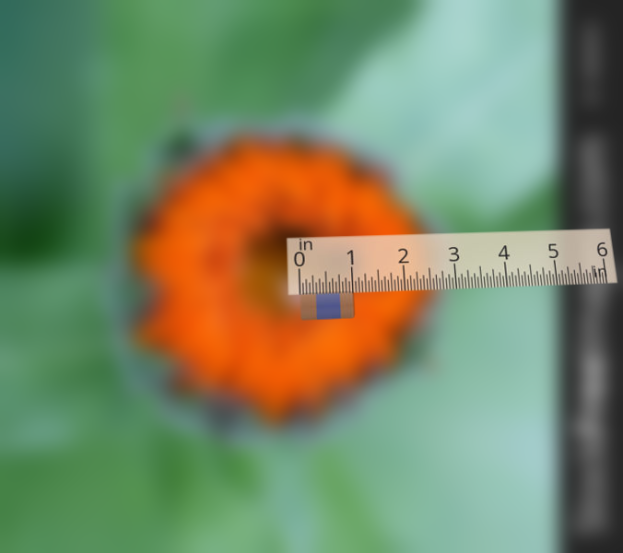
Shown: 1 (in)
